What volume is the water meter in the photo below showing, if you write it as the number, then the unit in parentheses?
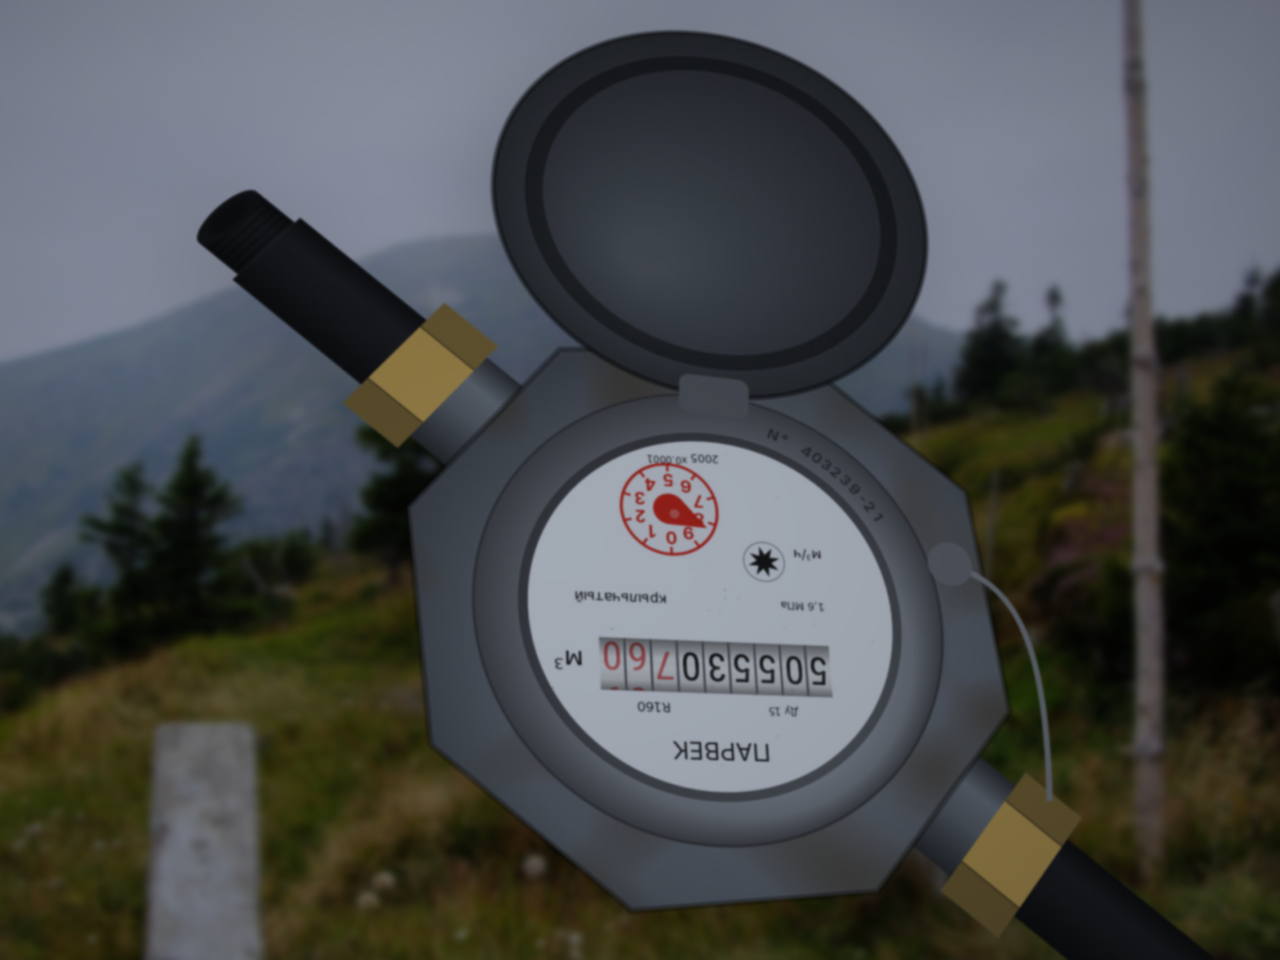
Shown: 505530.7598 (m³)
